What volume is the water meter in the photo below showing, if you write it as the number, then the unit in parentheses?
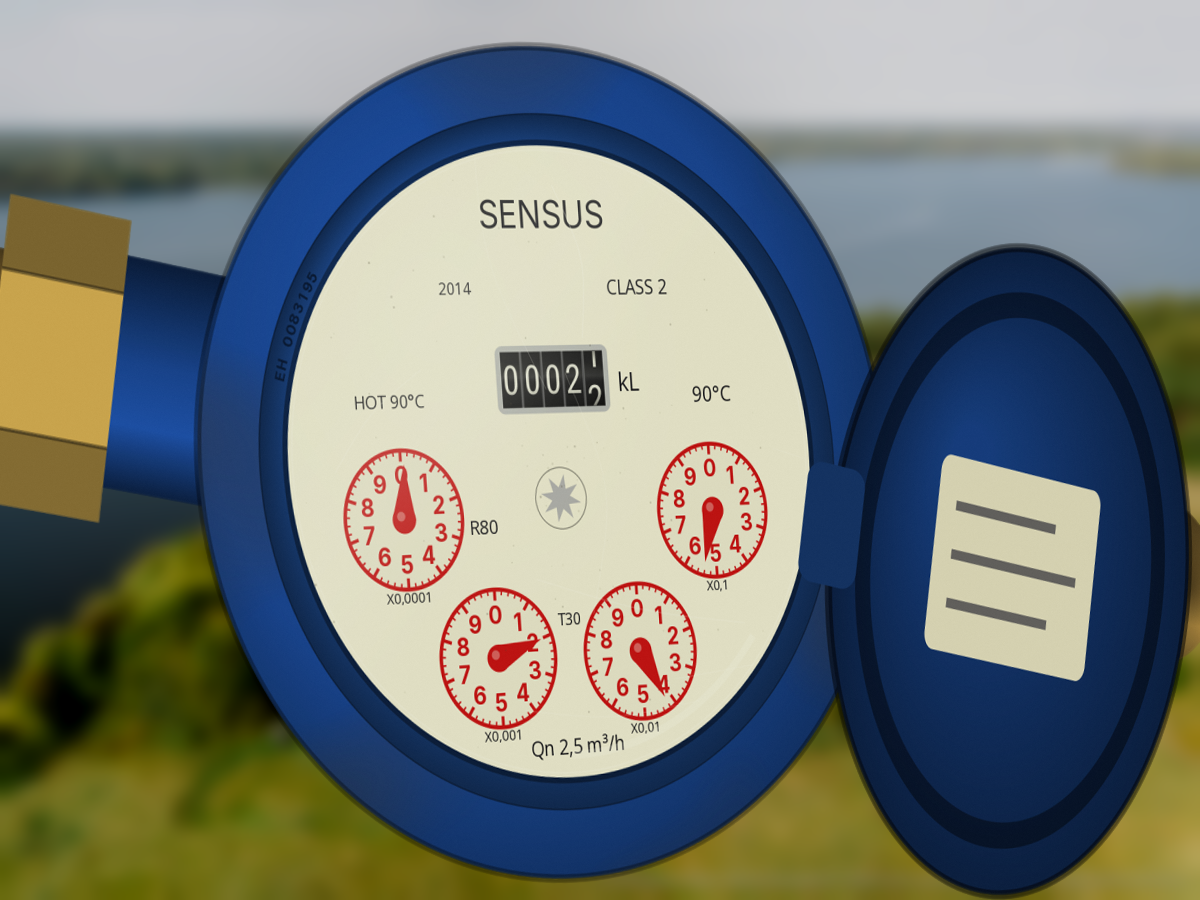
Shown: 21.5420 (kL)
